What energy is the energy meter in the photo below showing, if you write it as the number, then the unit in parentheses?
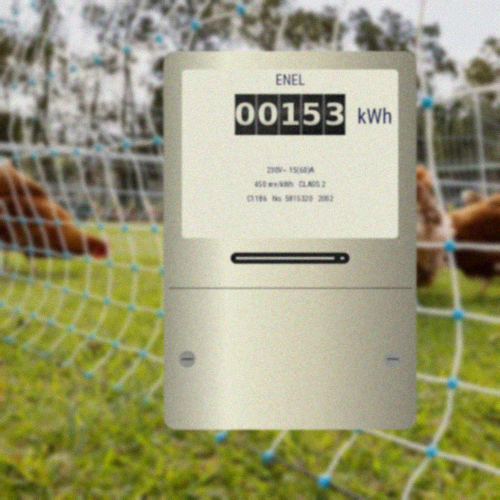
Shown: 153 (kWh)
